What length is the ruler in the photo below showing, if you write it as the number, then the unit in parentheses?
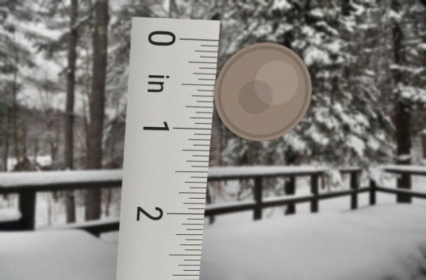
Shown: 1.125 (in)
